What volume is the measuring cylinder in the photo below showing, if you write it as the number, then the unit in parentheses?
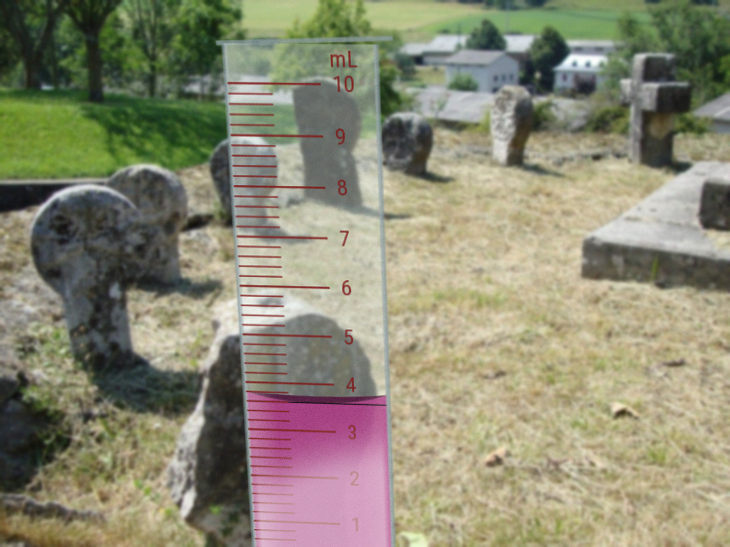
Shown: 3.6 (mL)
